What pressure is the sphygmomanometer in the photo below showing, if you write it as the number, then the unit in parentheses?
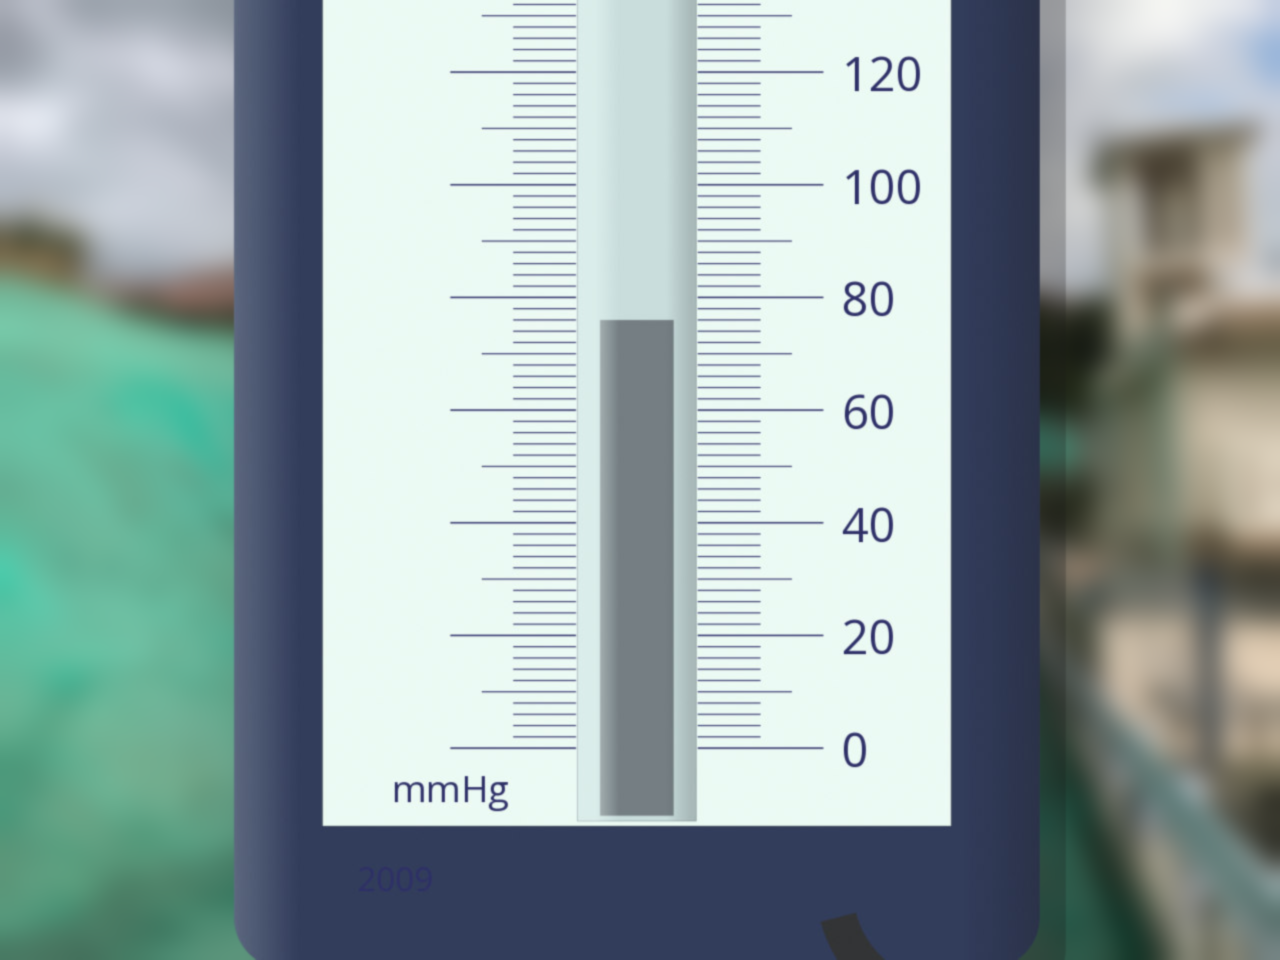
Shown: 76 (mmHg)
